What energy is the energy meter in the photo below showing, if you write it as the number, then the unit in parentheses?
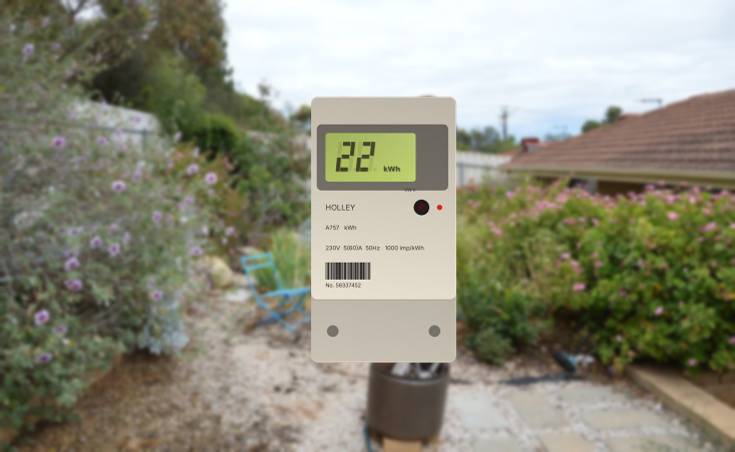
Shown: 22 (kWh)
